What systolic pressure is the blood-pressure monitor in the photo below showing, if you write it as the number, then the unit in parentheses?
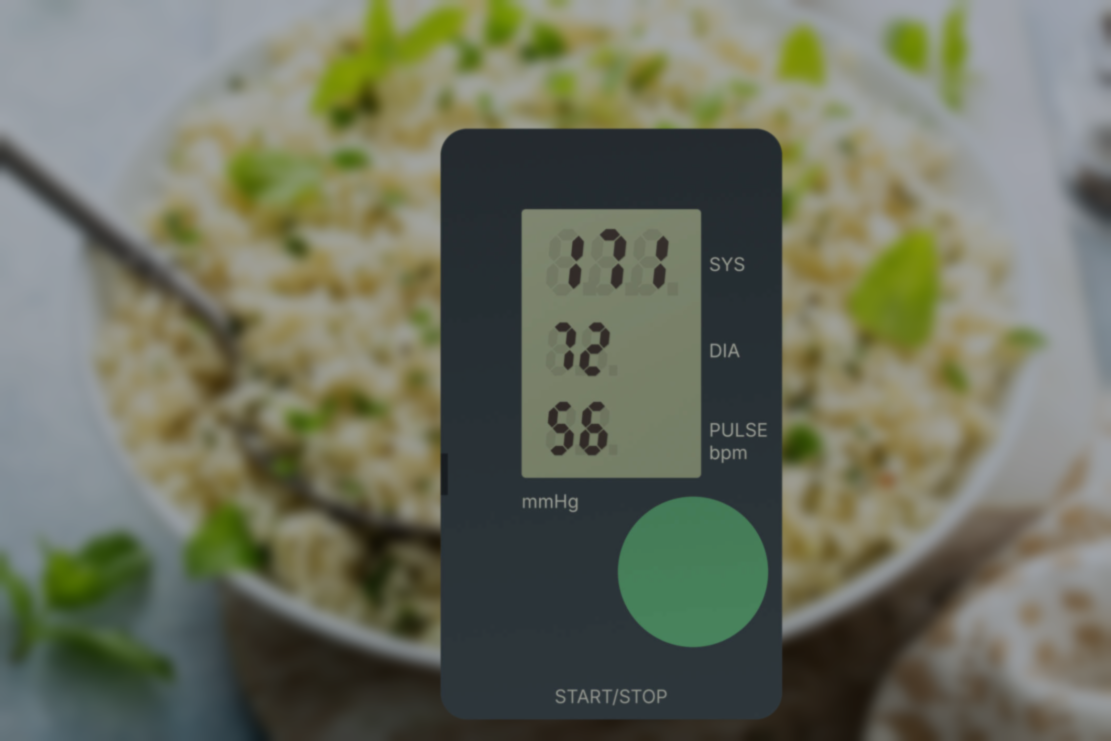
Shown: 171 (mmHg)
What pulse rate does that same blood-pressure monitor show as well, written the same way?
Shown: 56 (bpm)
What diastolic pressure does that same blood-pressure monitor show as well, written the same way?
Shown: 72 (mmHg)
